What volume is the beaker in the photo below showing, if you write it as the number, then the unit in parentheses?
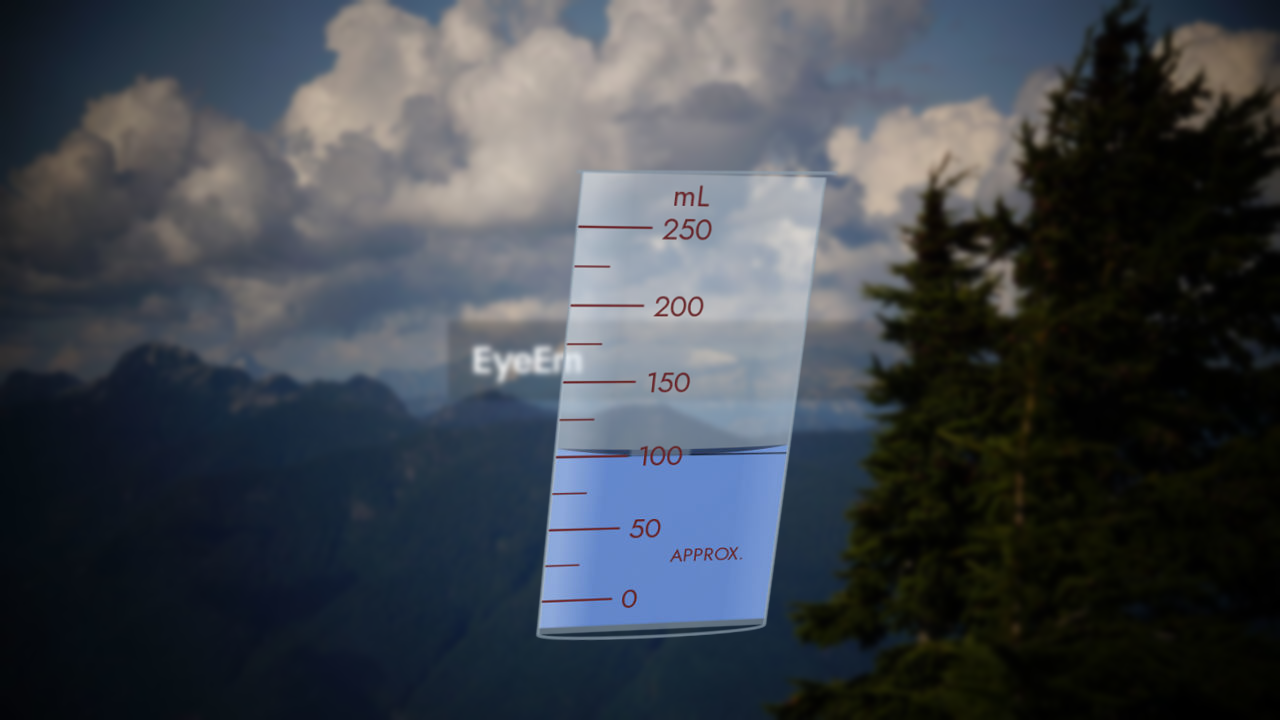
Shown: 100 (mL)
